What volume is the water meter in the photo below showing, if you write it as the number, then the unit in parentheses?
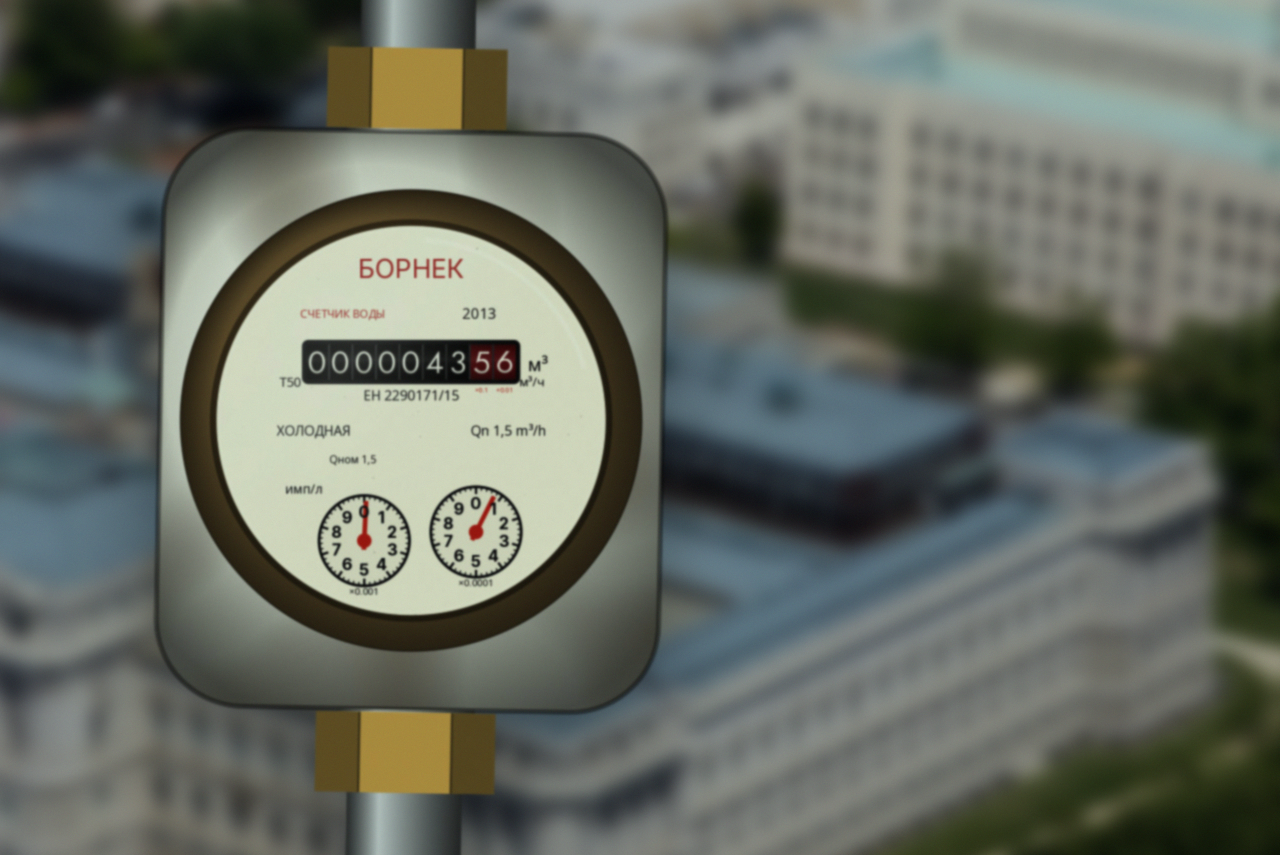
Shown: 43.5600 (m³)
